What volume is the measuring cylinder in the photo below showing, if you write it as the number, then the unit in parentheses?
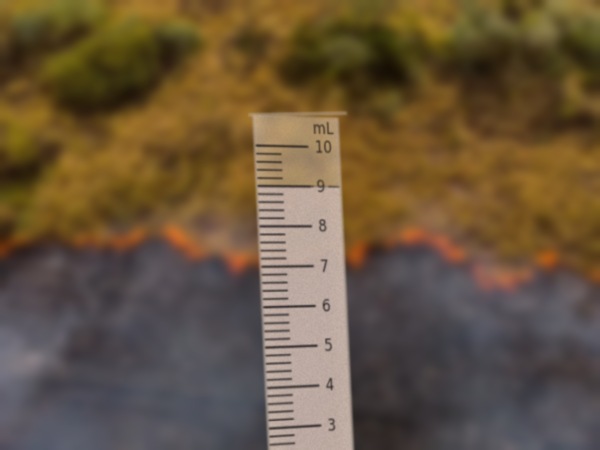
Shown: 9 (mL)
